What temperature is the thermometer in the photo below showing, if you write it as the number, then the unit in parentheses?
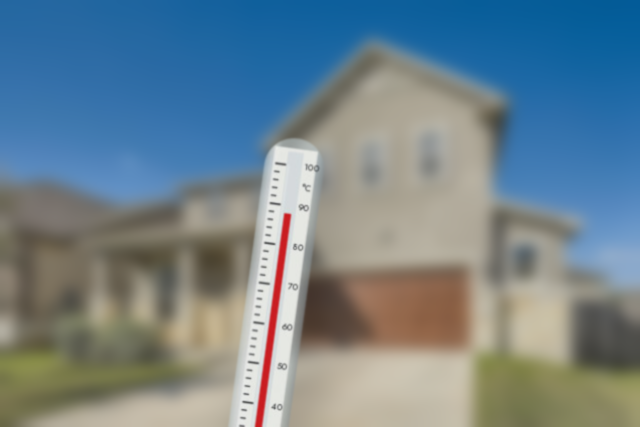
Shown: 88 (°C)
